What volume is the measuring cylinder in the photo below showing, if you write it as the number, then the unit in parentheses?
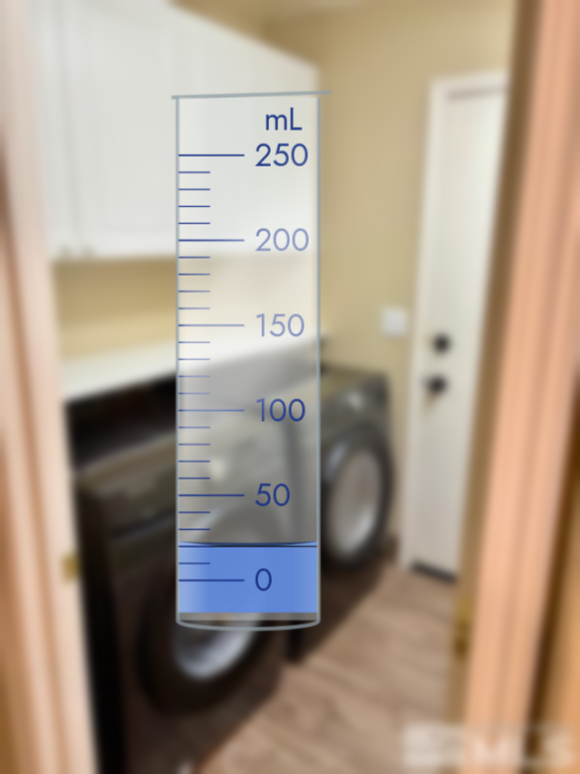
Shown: 20 (mL)
